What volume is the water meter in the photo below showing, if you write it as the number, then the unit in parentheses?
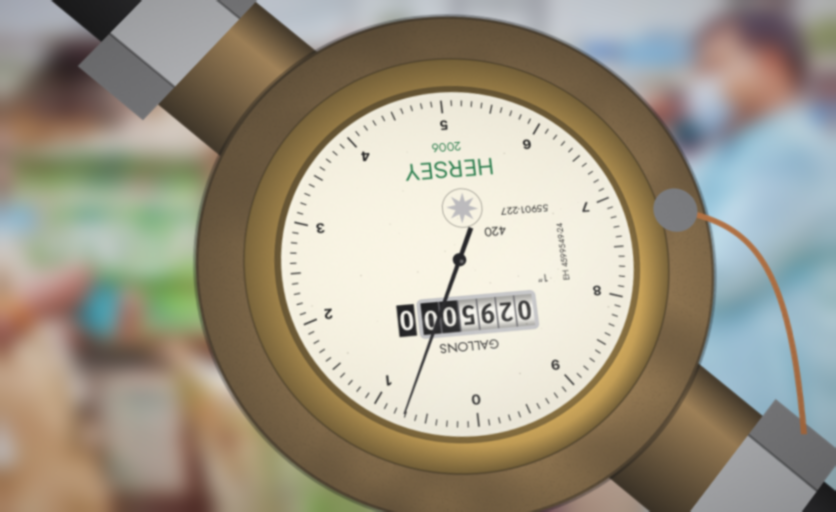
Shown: 295000.7 (gal)
